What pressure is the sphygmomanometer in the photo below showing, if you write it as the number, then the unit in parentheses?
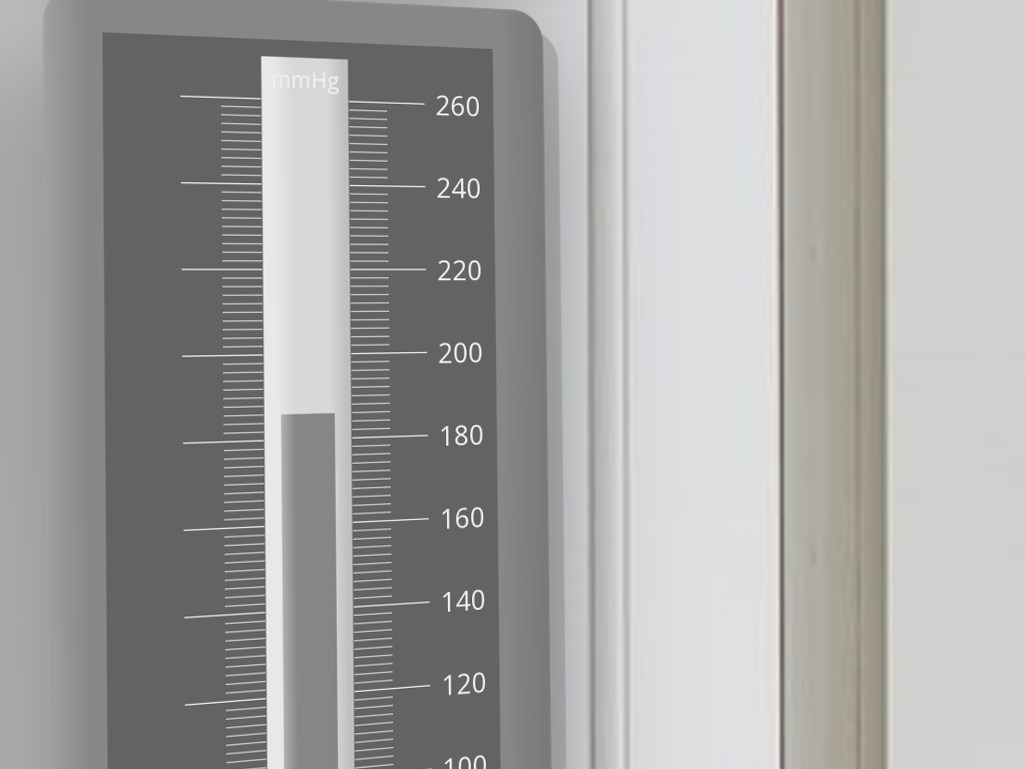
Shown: 186 (mmHg)
